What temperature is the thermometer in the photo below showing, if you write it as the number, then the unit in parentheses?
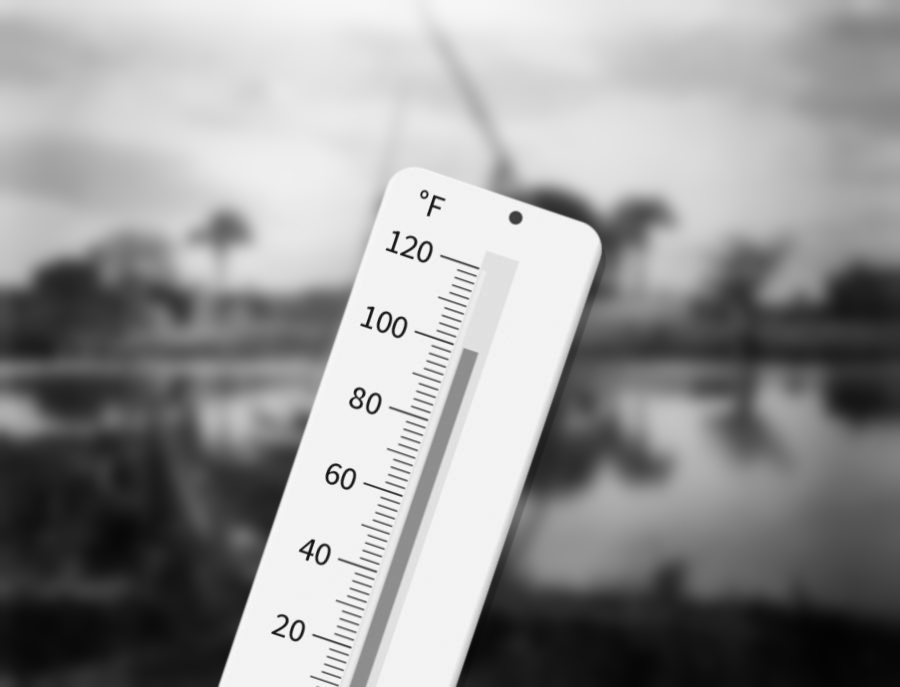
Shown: 100 (°F)
